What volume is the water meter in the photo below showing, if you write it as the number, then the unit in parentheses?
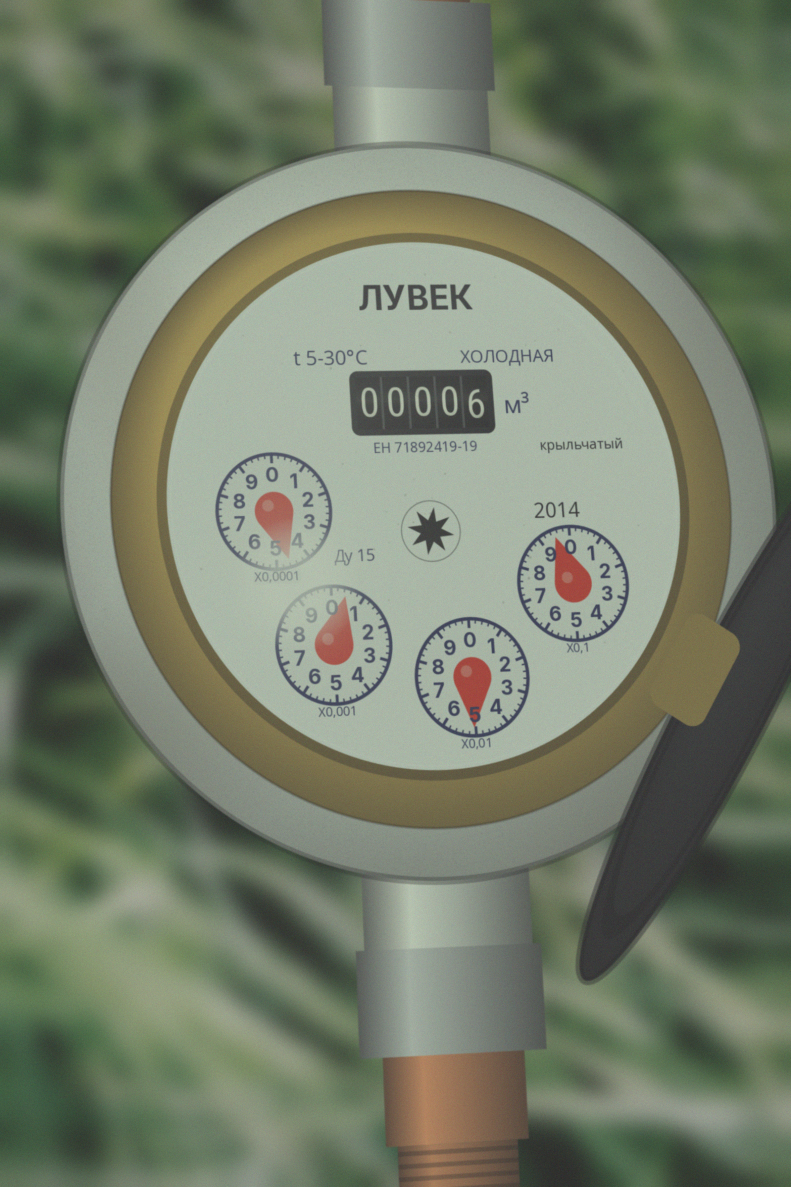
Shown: 5.9504 (m³)
